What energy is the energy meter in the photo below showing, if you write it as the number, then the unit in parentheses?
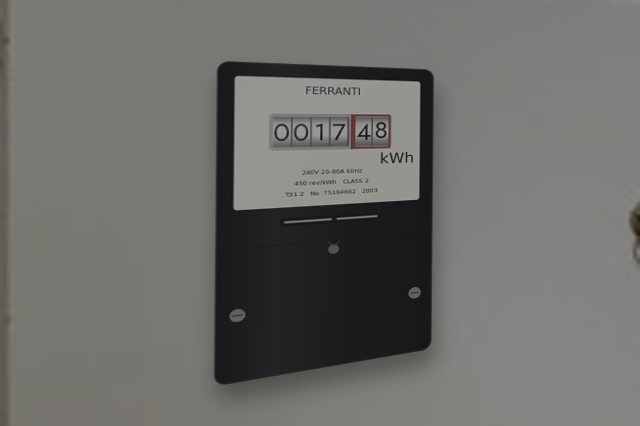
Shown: 17.48 (kWh)
